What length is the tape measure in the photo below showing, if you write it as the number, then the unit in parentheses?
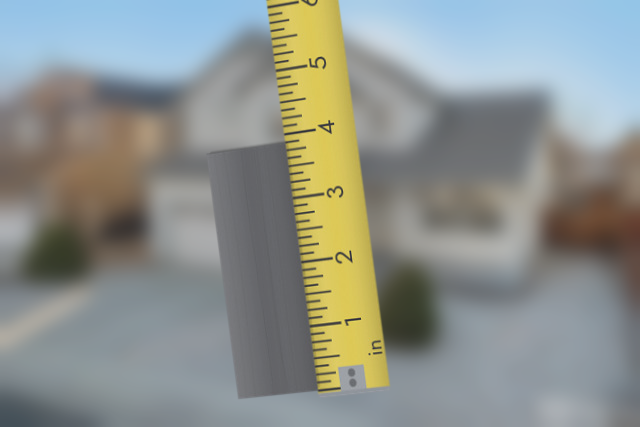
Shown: 3.875 (in)
